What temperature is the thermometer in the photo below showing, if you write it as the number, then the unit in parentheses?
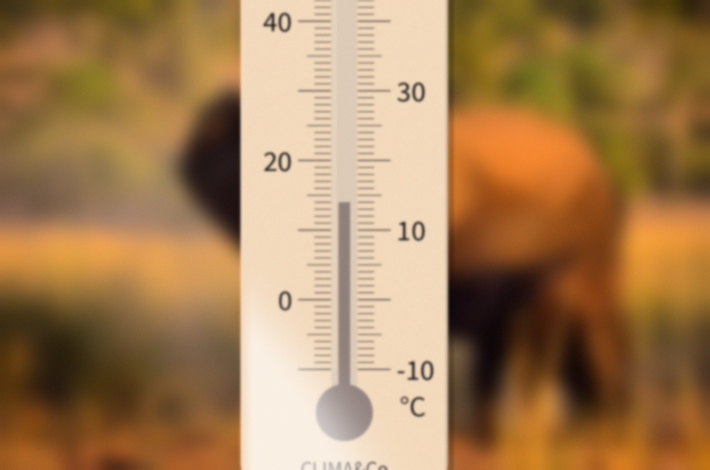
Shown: 14 (°C)
